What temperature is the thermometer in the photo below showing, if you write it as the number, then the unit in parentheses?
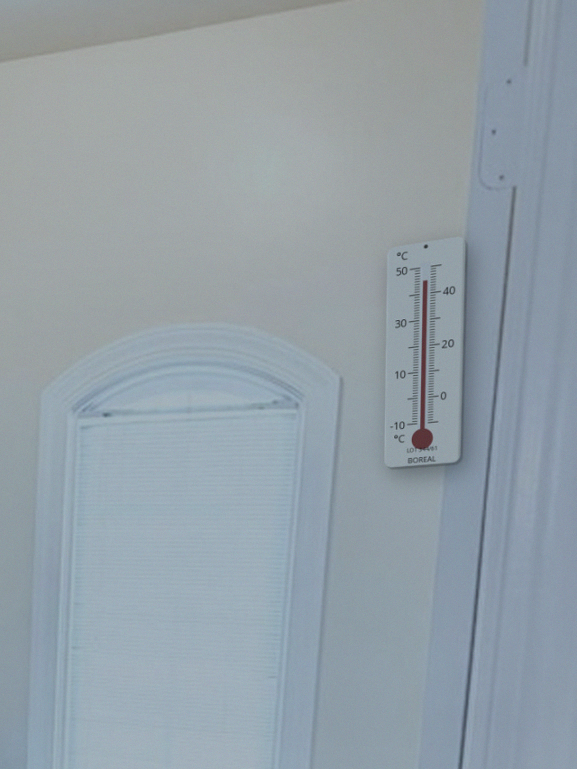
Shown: 45 (°C)
